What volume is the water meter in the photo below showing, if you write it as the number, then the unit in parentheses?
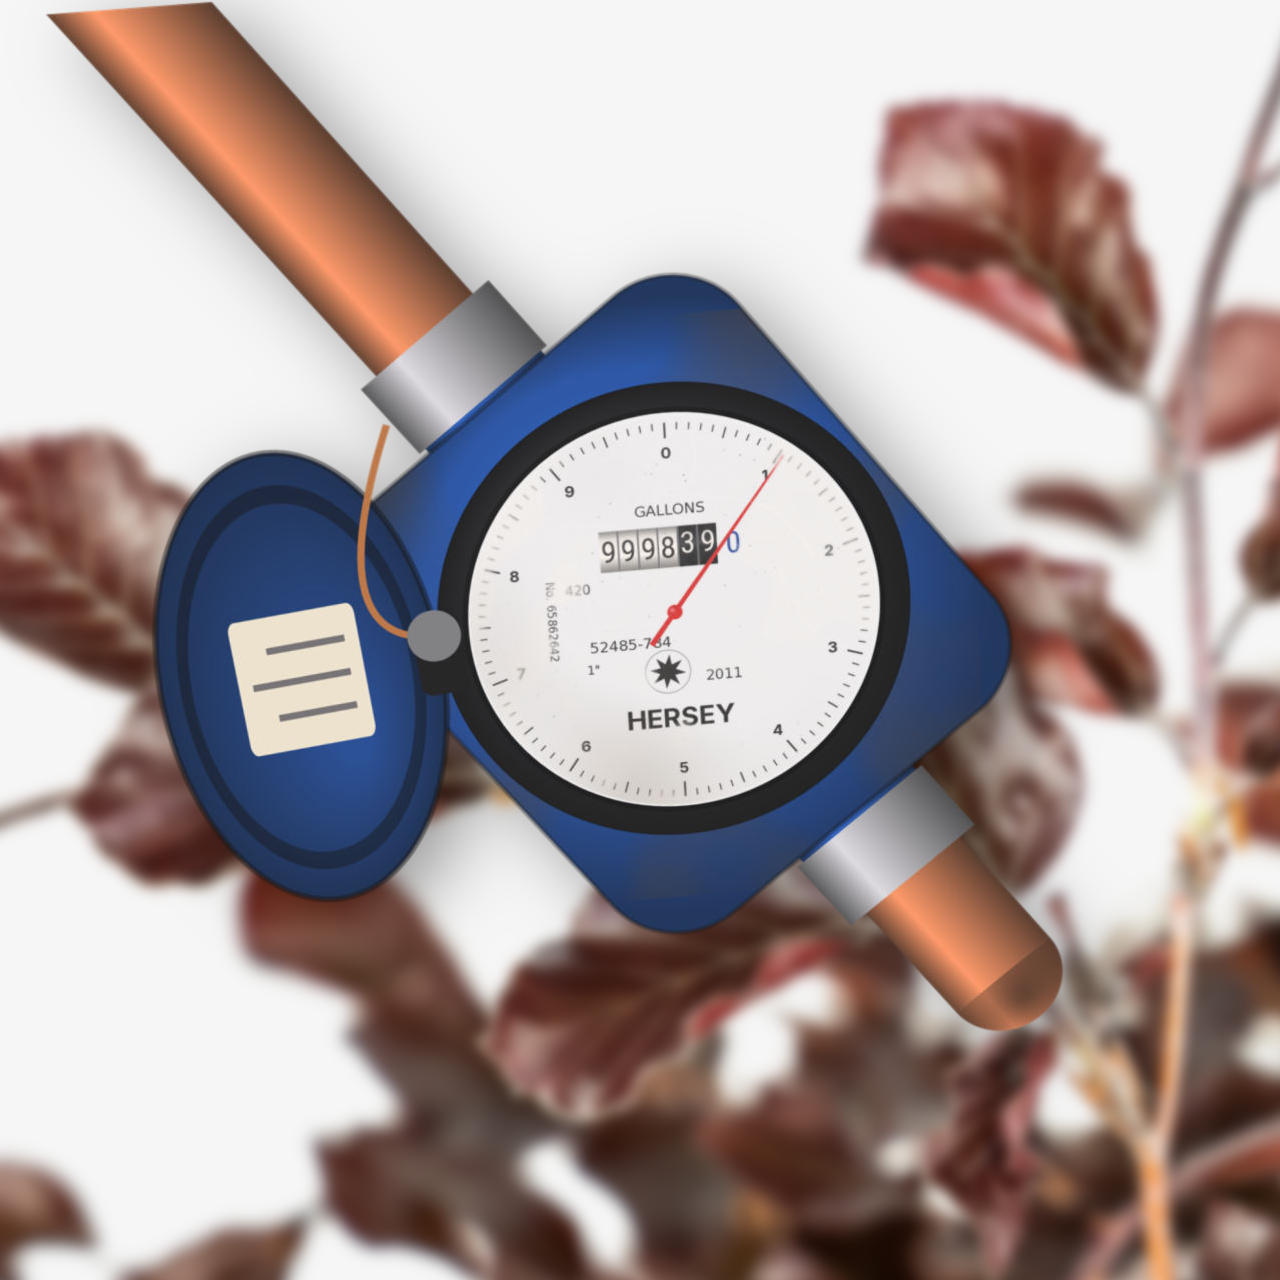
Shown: 9998391.0 (gal)
